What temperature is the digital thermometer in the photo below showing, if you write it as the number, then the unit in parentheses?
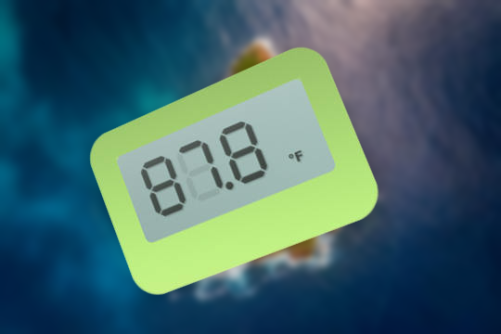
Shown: 87.8 (°F)
